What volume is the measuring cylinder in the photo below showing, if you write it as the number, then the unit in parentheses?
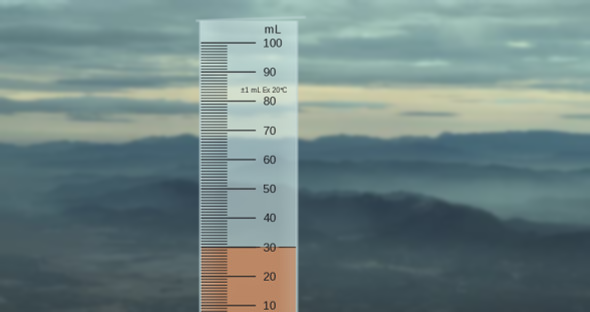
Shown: 30 (mL)
